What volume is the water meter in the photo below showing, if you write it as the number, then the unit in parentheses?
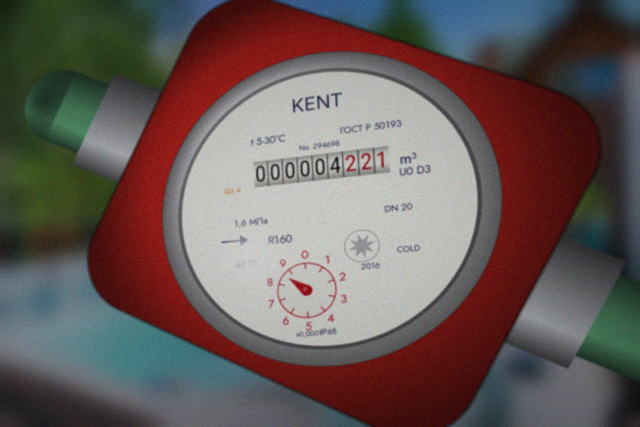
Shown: 4.2218 (m³)
